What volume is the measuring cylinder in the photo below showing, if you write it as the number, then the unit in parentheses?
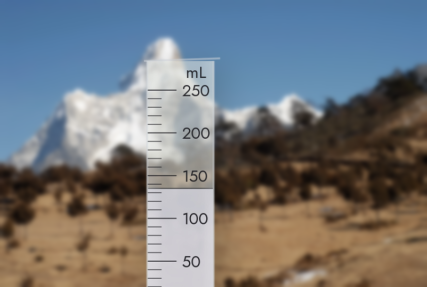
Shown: 135 (mL)
